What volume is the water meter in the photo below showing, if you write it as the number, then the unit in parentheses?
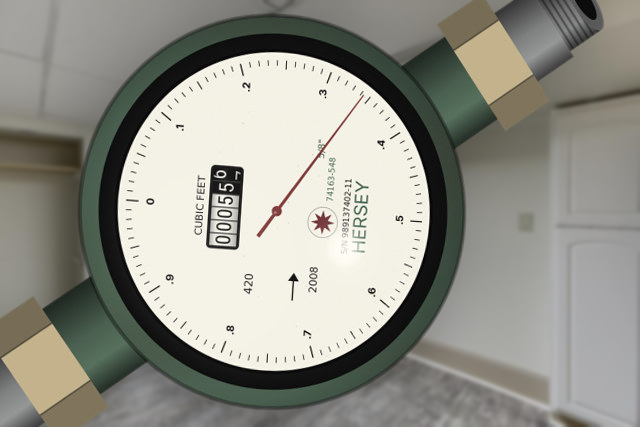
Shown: 556.34 (ft³)
